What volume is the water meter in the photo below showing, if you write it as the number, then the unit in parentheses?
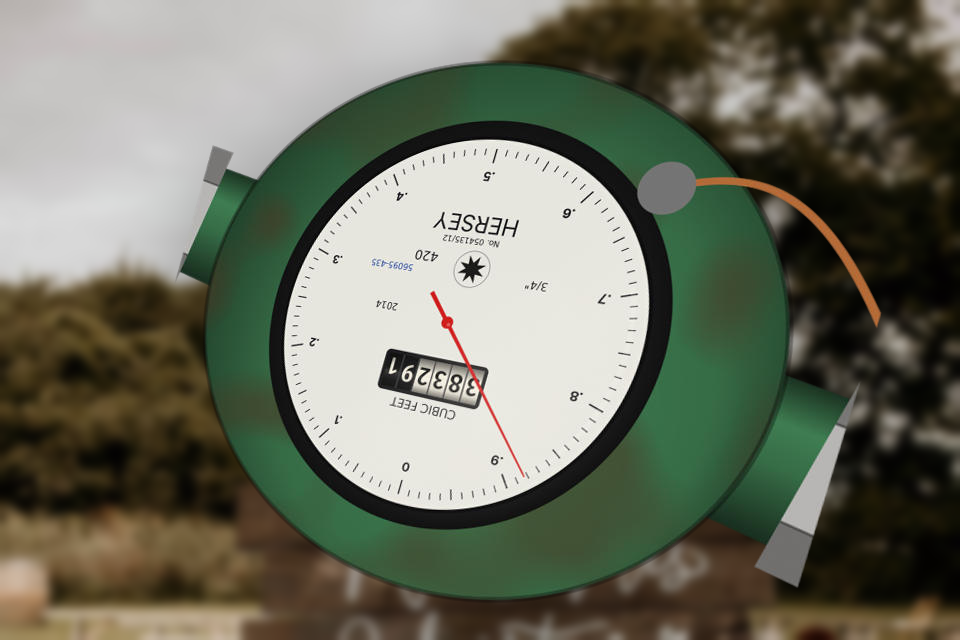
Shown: 383290.88 (ft³)
